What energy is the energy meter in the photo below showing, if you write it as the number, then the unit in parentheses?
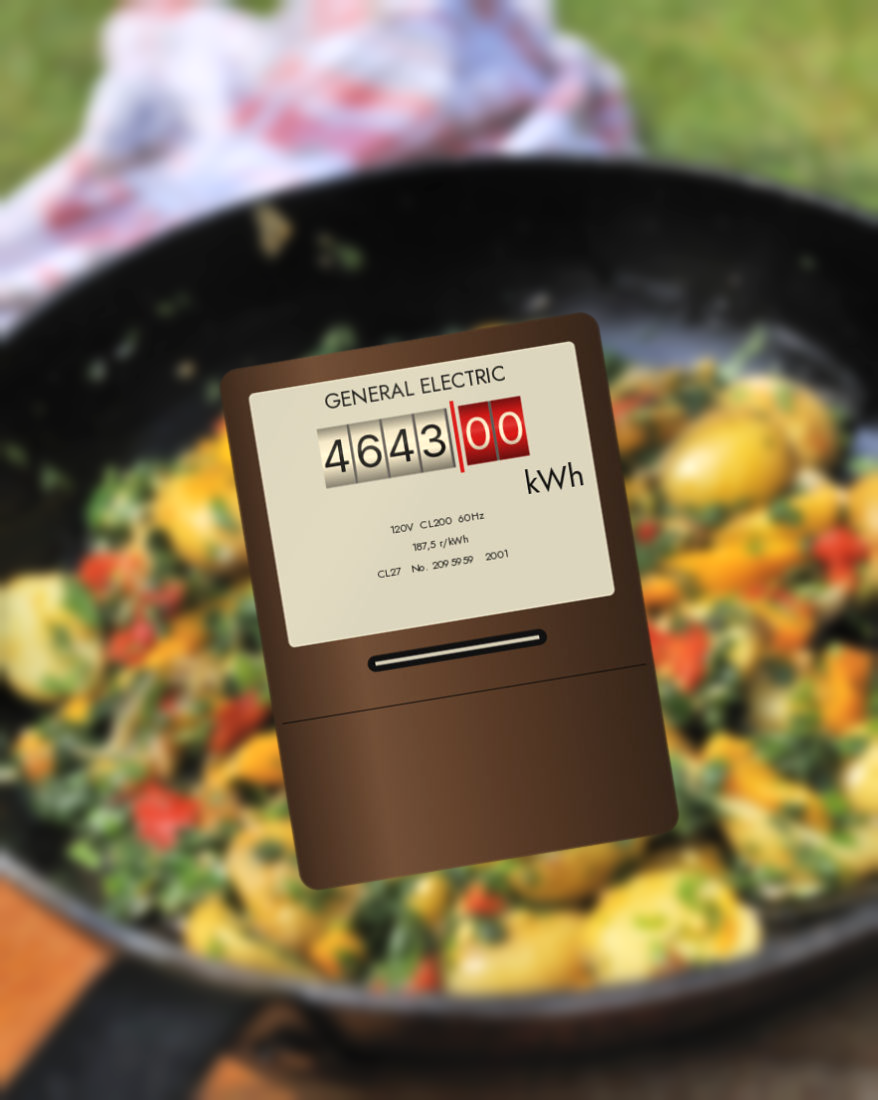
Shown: 4643.00 (kWh)
